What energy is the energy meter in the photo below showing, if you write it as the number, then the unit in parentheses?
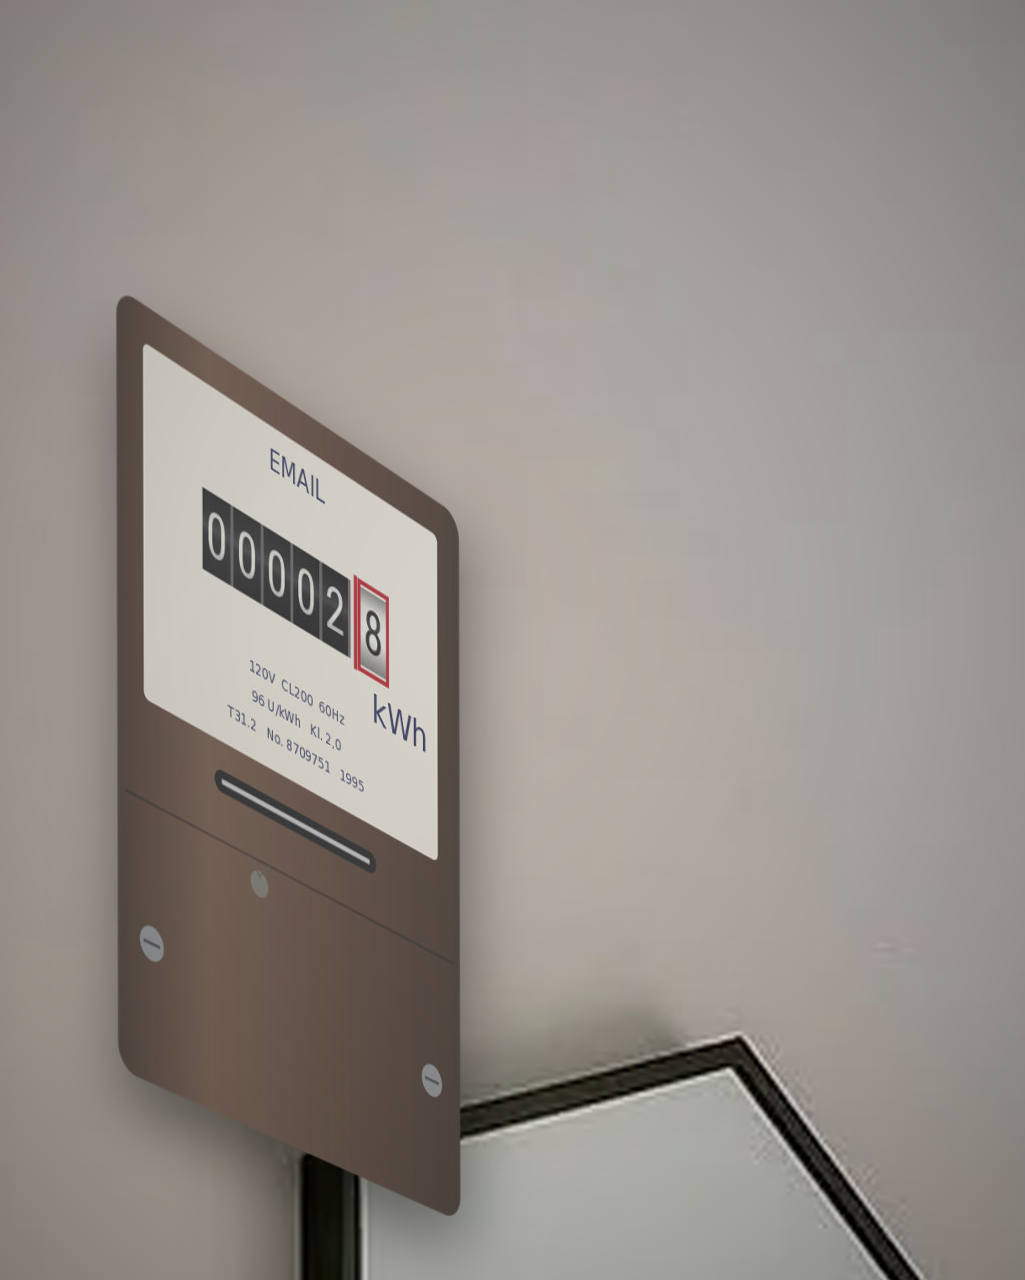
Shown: 2.8 (kWh)
